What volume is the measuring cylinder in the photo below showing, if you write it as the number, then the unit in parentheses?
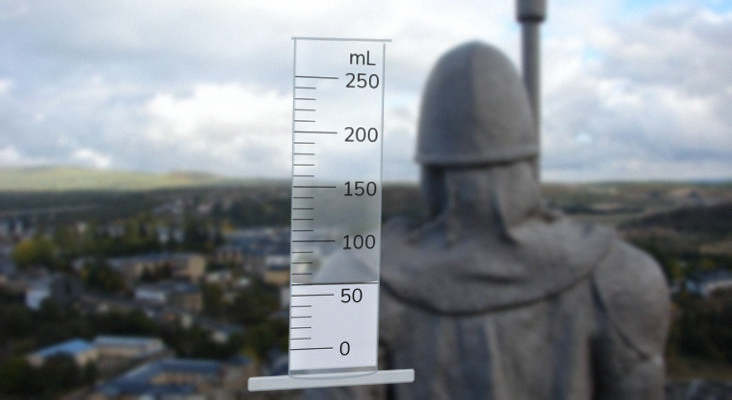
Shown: 60 (mL)
